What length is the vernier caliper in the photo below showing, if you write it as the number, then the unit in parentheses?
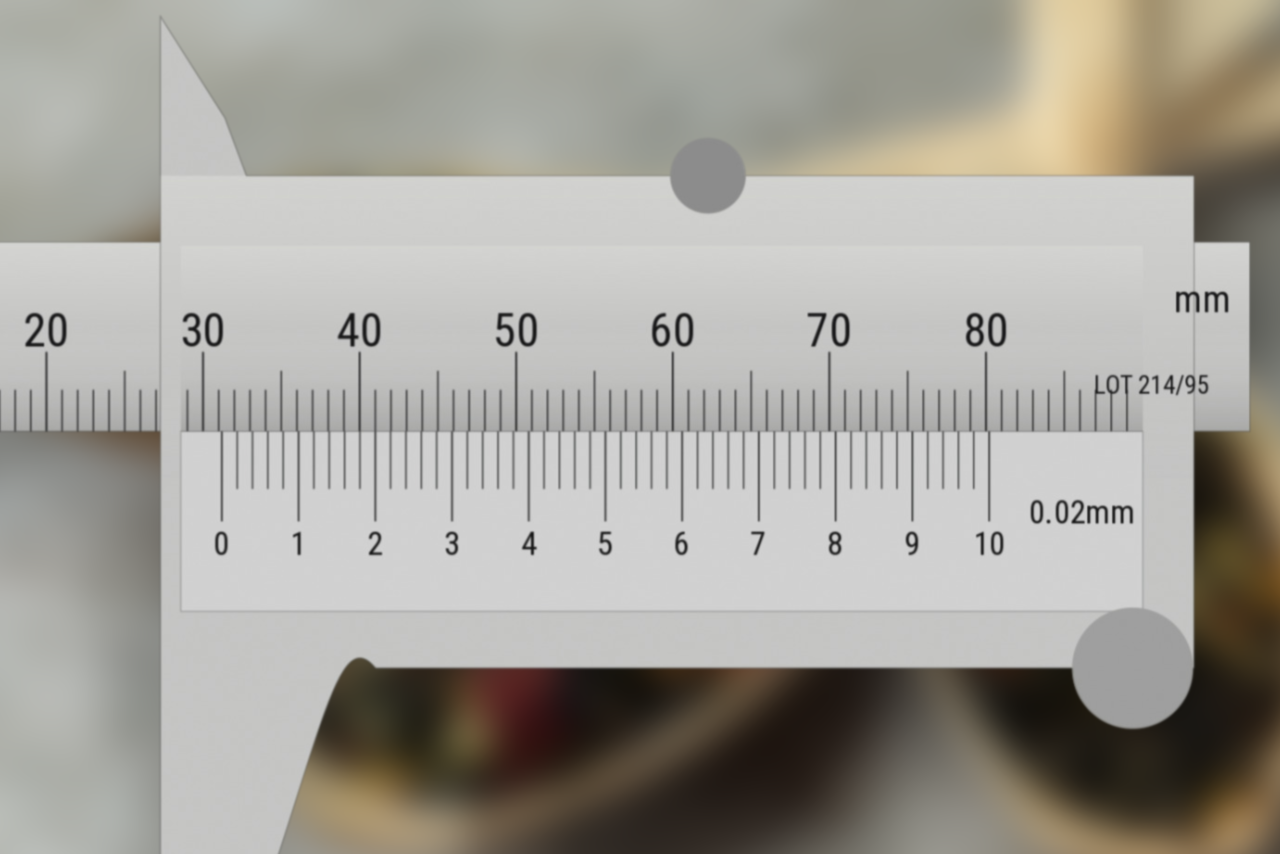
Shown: 31.2 (mm)
